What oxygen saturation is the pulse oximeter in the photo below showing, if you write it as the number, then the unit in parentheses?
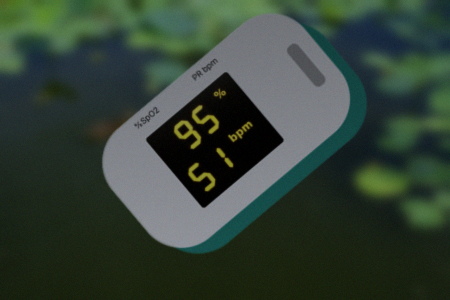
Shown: 95 (%)
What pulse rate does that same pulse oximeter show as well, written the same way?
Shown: 51 (bpm)
